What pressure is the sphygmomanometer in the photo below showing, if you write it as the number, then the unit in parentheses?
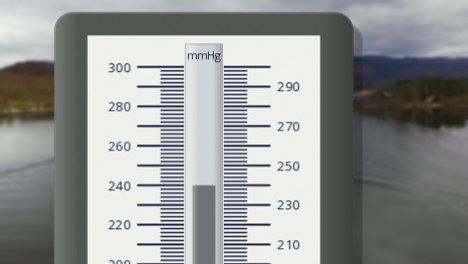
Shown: 240 (mmHg)
